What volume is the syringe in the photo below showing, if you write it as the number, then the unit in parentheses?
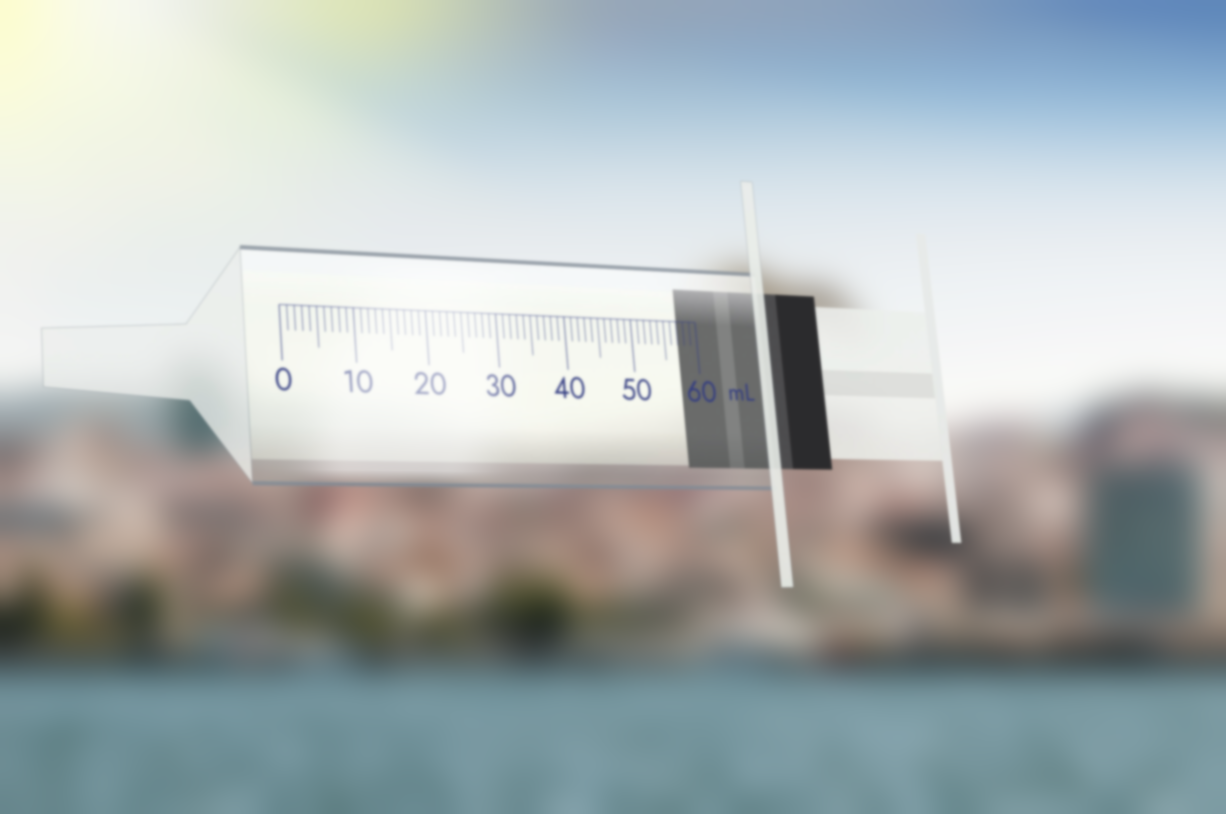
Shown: 57 (mL)
